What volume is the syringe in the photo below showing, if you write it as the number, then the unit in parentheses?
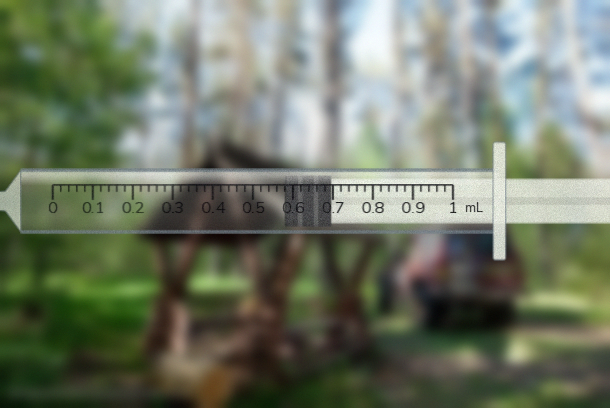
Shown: 0.58 (mL)
